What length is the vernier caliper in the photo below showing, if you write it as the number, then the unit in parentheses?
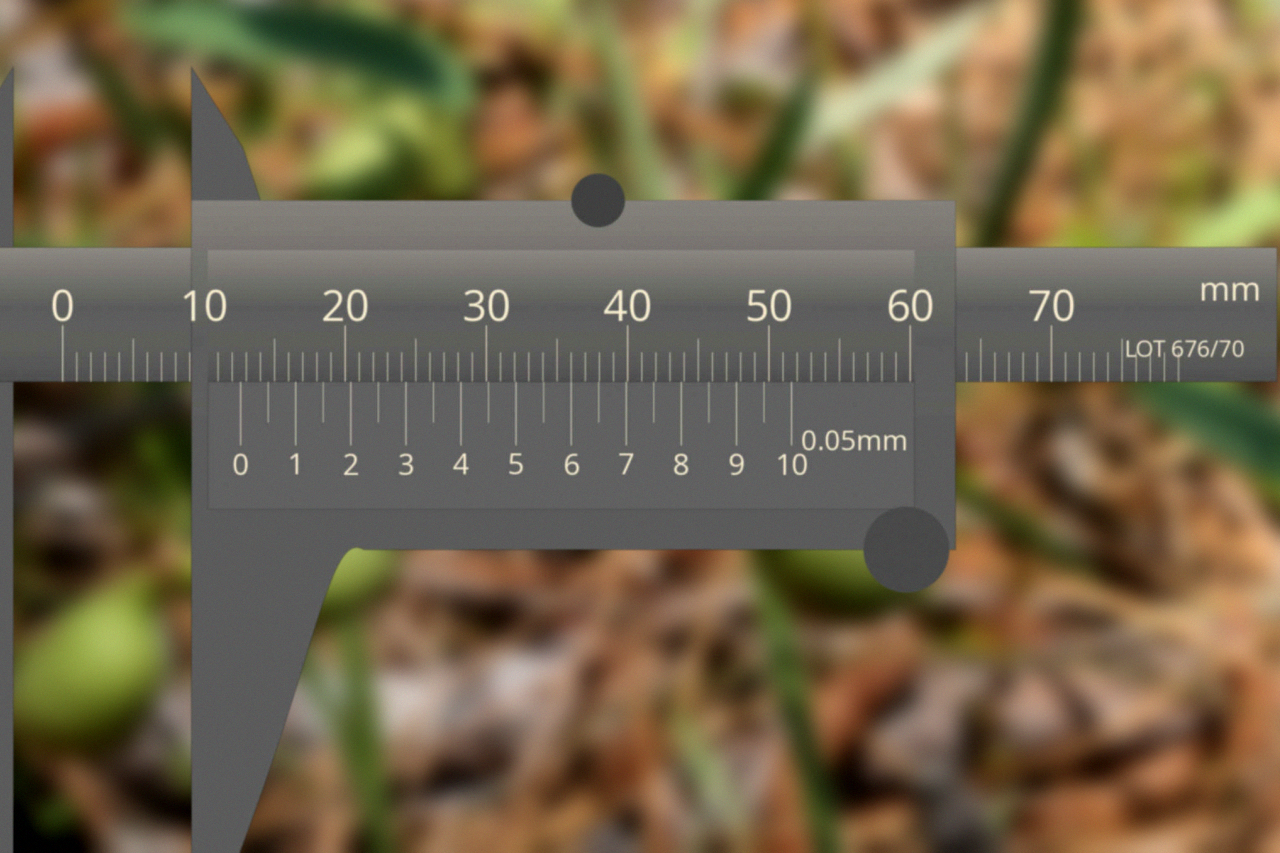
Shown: 12.6 (mm)
